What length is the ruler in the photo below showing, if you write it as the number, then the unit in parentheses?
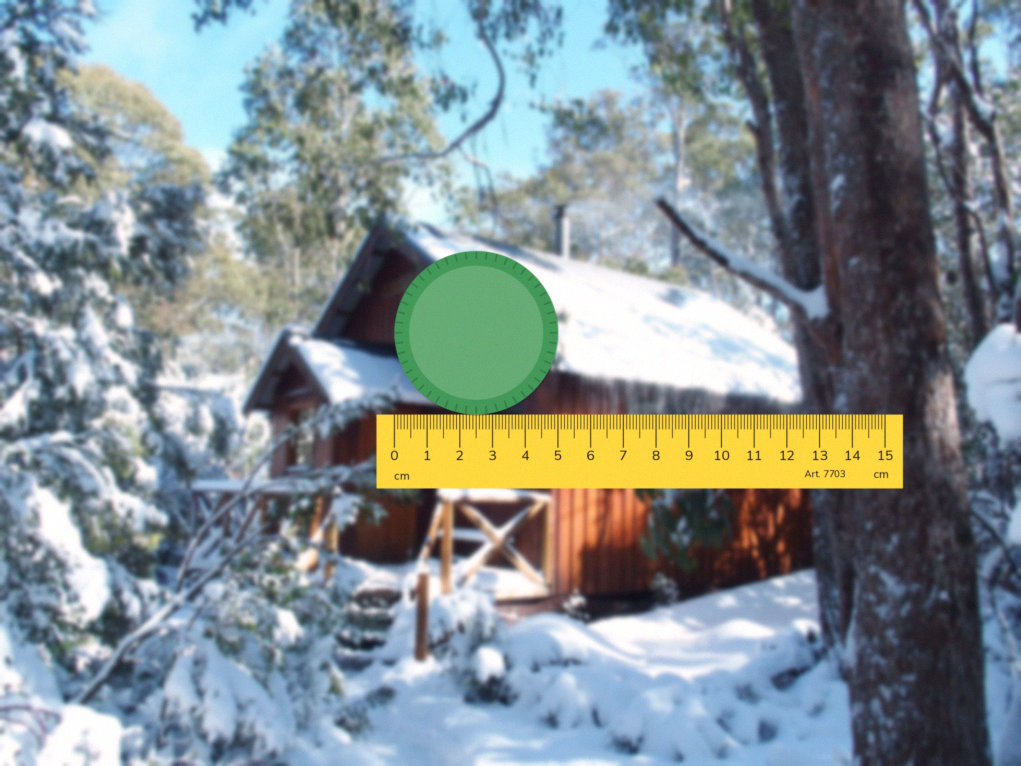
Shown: 5 (cm)
